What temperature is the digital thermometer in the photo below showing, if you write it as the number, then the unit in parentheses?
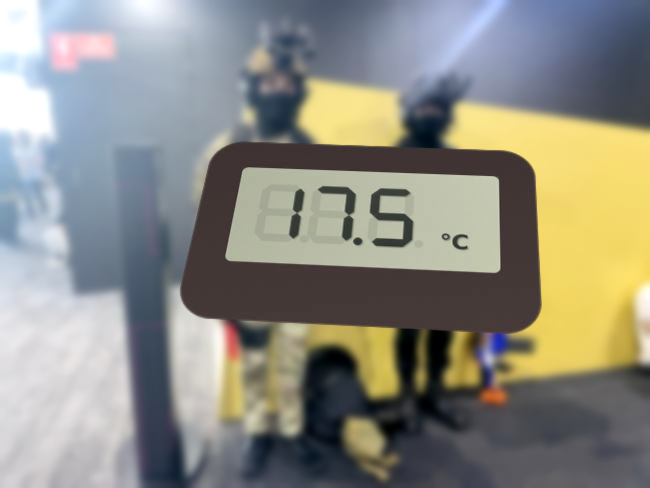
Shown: 17.5 (°C)
